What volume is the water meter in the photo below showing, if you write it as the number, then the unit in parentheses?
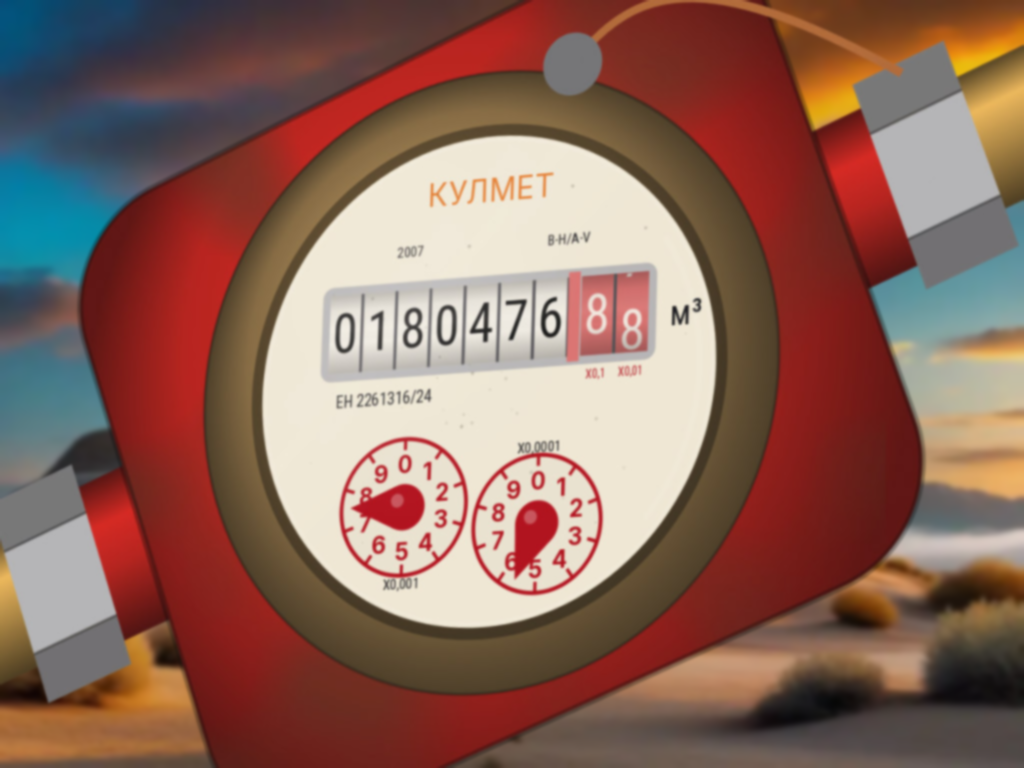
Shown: 180476.8775 (m³)
